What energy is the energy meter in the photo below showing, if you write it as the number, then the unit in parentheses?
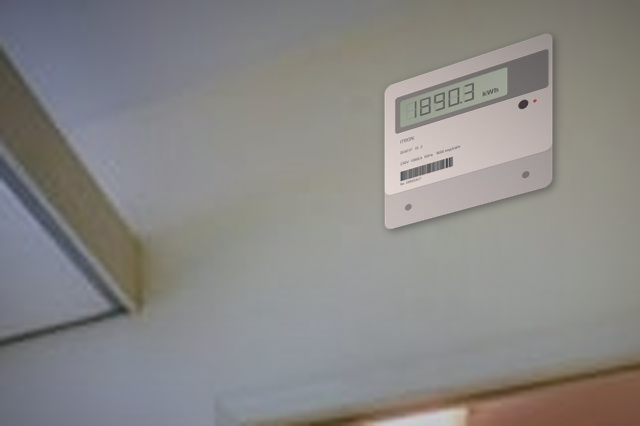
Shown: 1890.3 (kWh)
